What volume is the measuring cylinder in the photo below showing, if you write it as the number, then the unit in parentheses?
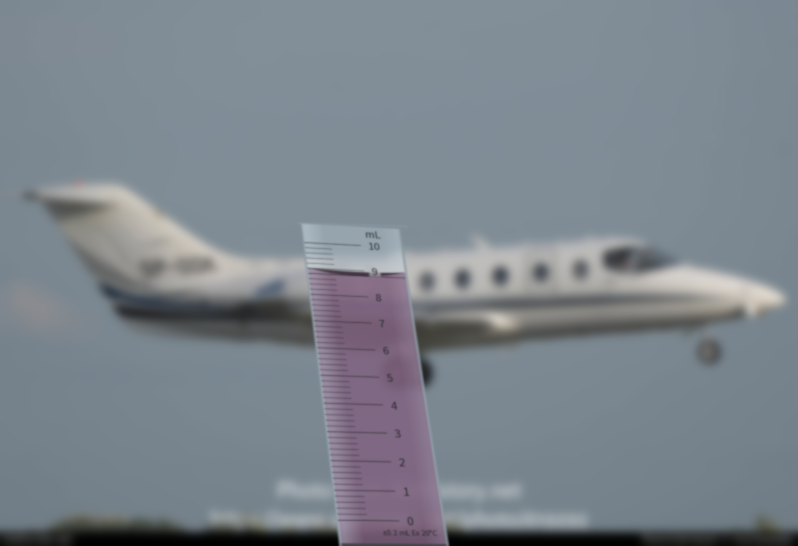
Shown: 8.8 (mL)
